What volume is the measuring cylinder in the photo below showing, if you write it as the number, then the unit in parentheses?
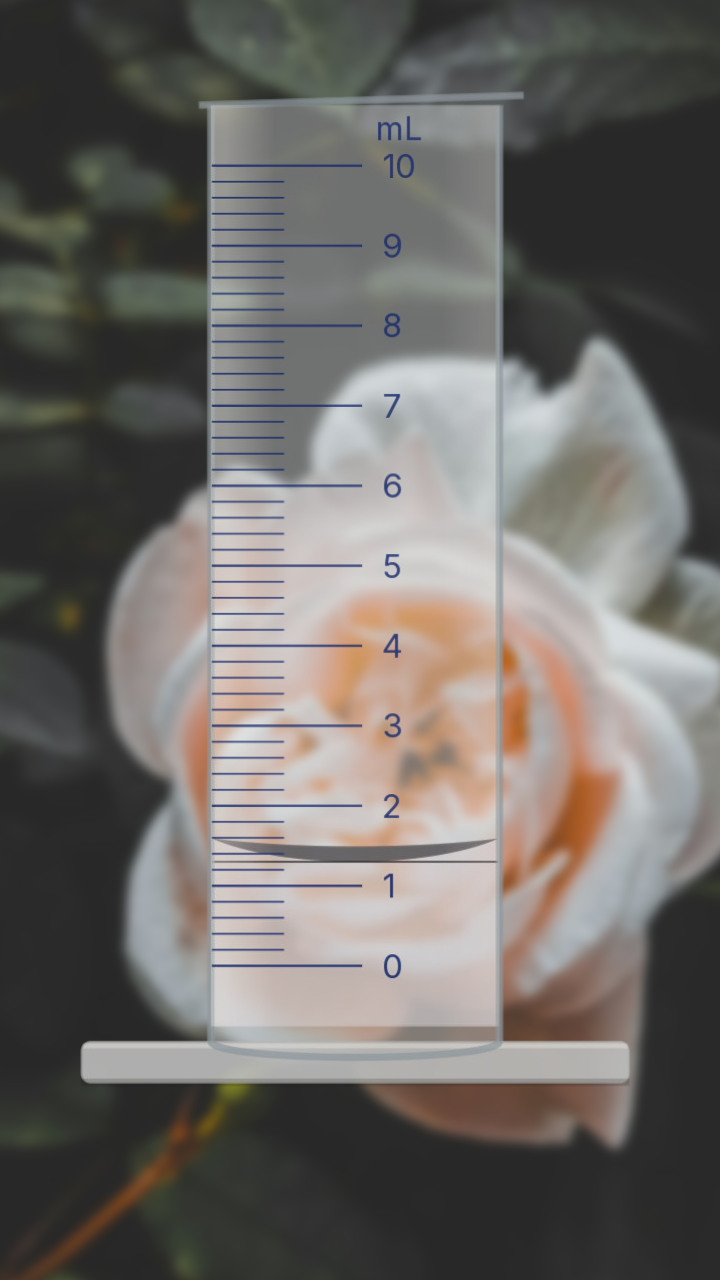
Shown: 1.3 (mL)
